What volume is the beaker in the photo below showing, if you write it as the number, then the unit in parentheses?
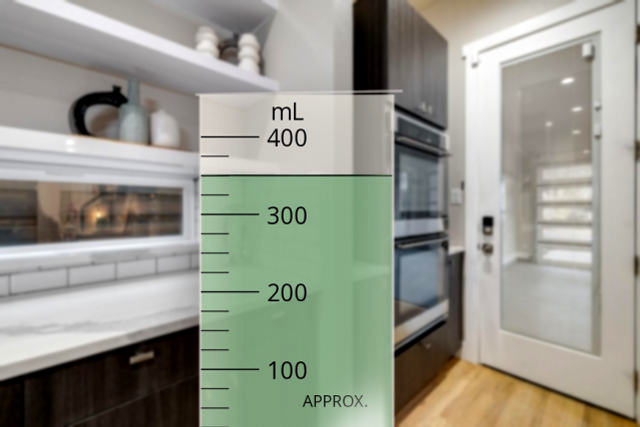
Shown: 350 (mL)
